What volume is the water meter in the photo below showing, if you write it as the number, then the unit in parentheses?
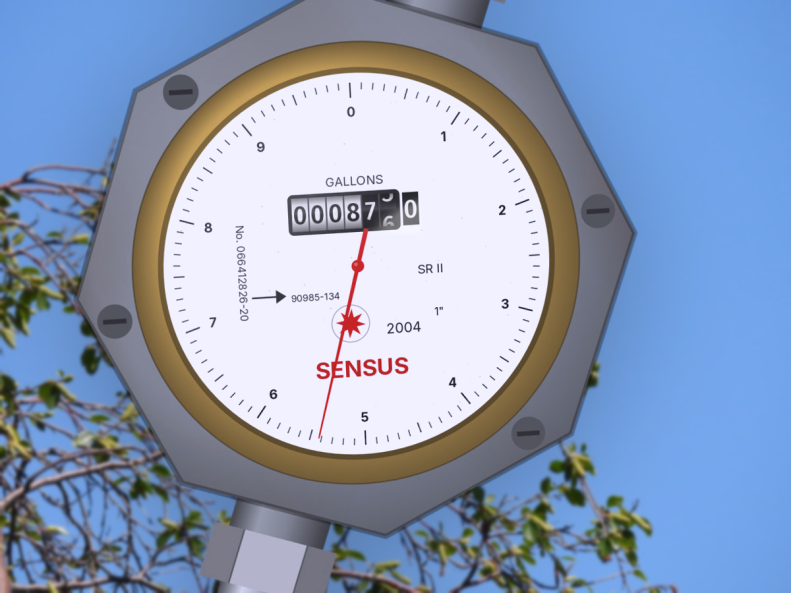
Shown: 8755.4 (gal)
